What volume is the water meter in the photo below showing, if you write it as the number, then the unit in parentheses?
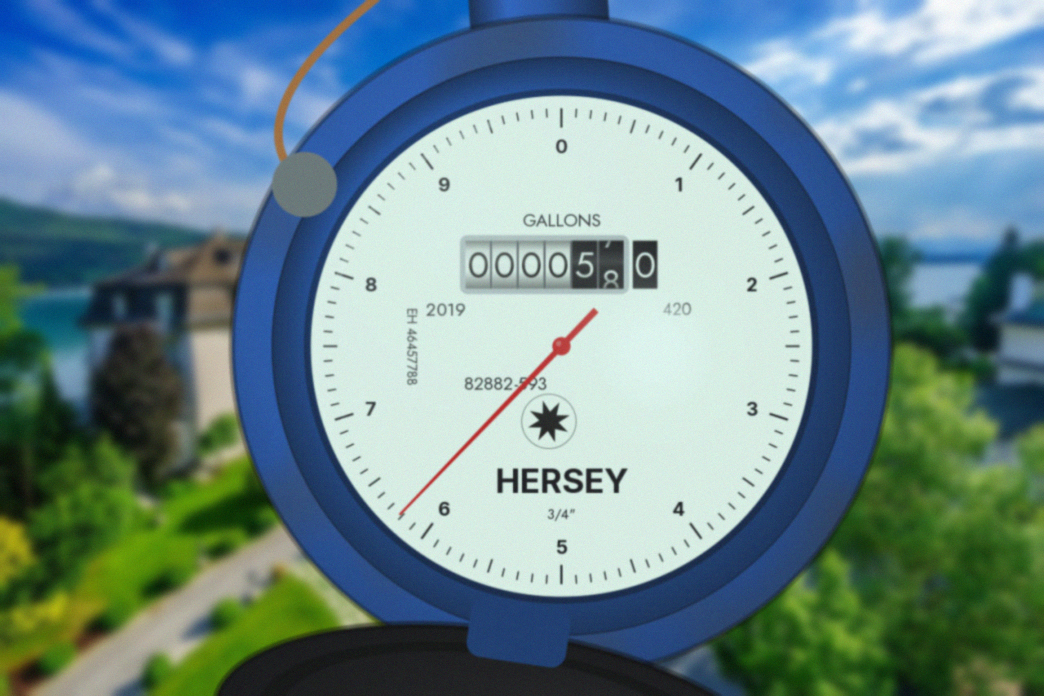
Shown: 576.2 (gal)
